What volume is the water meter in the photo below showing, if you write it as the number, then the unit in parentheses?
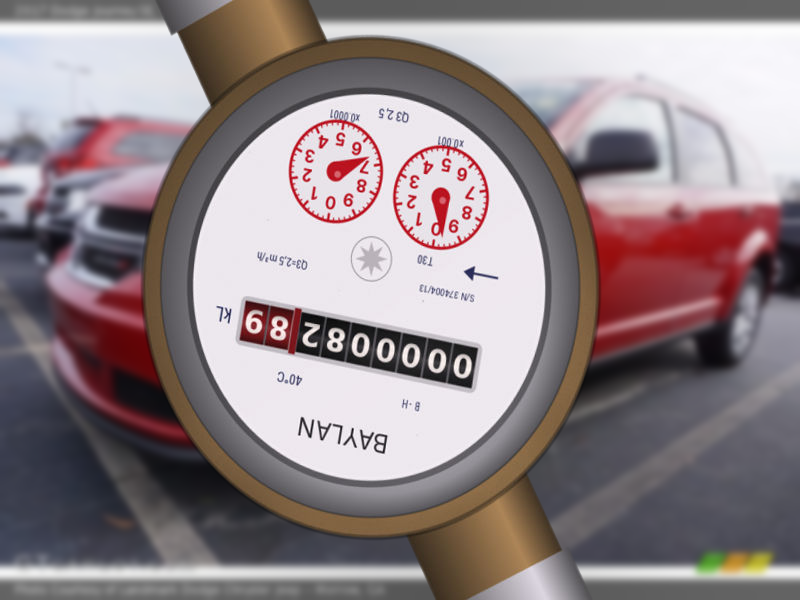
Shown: 82.8896 (kL)
